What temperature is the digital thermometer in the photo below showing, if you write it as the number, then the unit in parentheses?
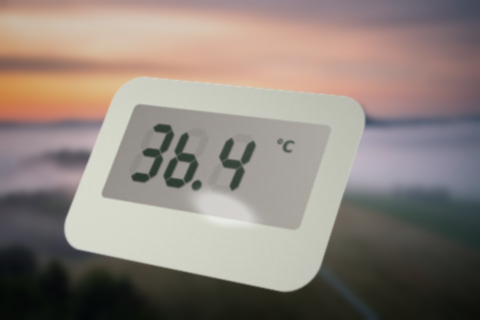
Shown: 36.4 (°C)
